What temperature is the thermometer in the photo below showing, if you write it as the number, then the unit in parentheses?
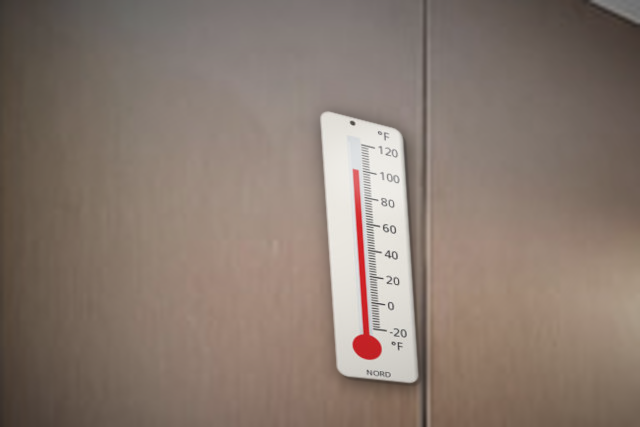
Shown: 100 (°F)
